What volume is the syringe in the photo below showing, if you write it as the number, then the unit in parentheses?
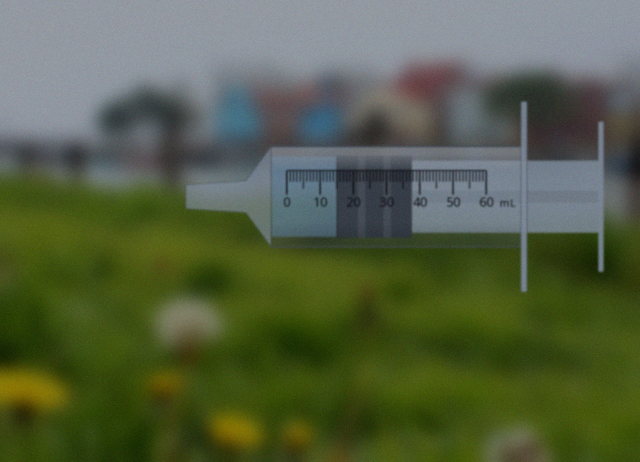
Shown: 15 (mL)
